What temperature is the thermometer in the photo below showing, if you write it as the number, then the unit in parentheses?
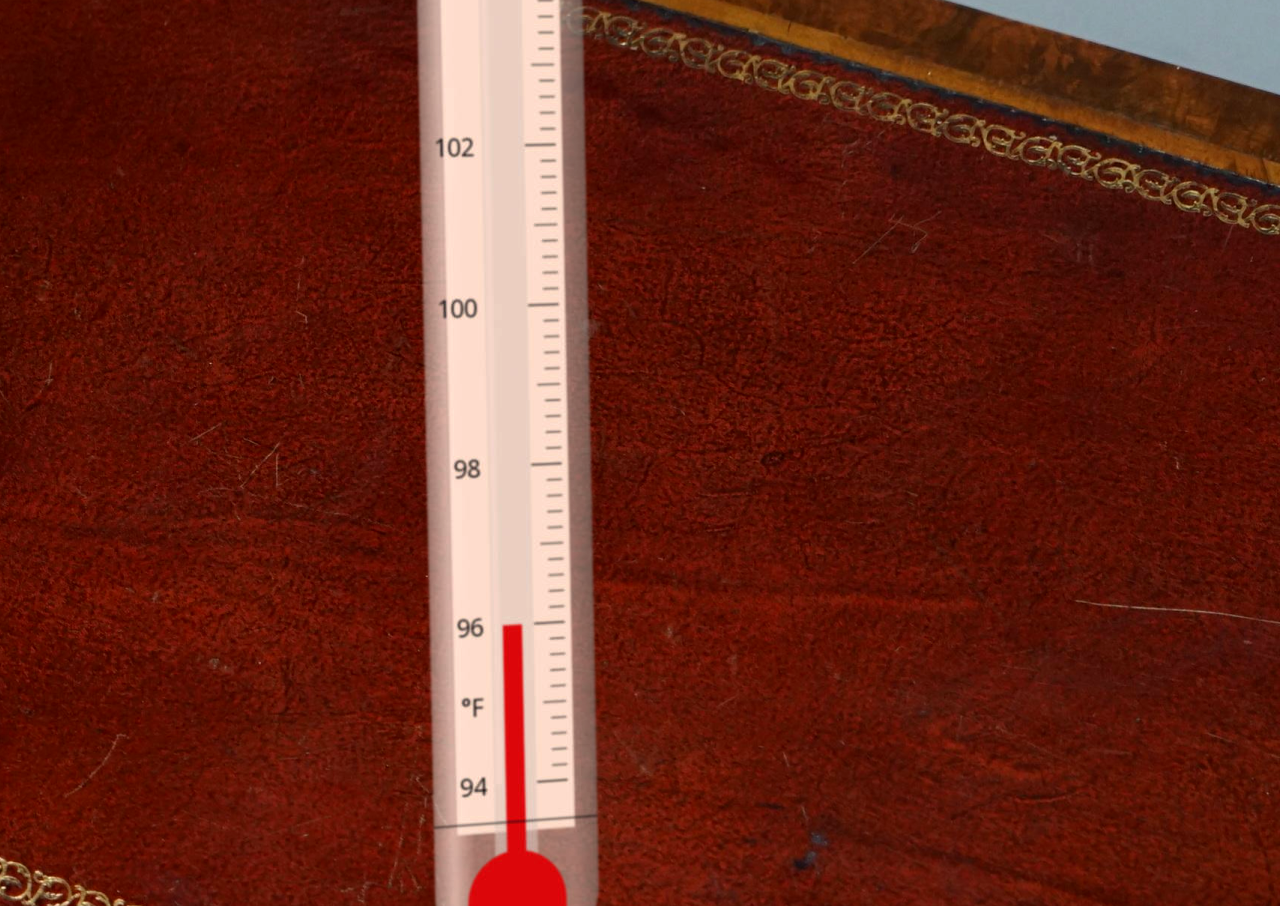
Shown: 96 (°F)
